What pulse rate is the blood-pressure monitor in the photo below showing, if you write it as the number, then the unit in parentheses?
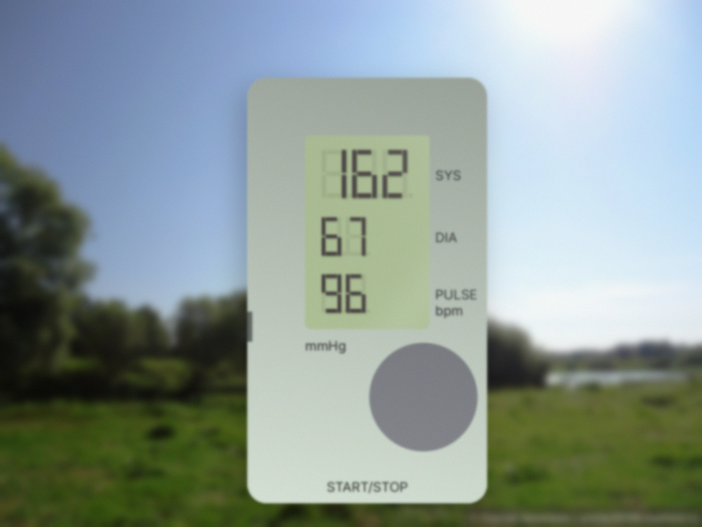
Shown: 96 (bpm)
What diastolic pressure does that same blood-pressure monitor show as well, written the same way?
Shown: 67 (mmHg)
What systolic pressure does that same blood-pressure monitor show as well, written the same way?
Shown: 162 (mmHg)
